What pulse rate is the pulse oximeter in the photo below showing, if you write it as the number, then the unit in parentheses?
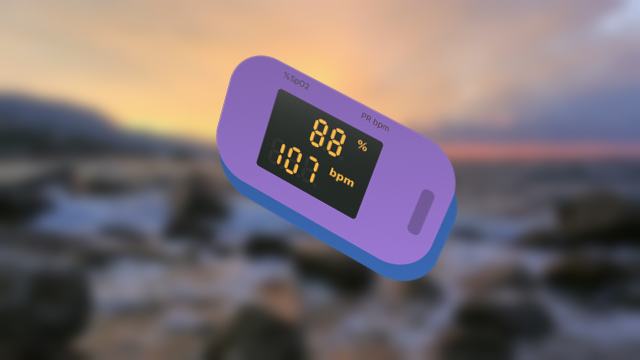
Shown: 107 (bpm)
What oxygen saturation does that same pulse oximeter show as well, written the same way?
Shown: 88 (%)
